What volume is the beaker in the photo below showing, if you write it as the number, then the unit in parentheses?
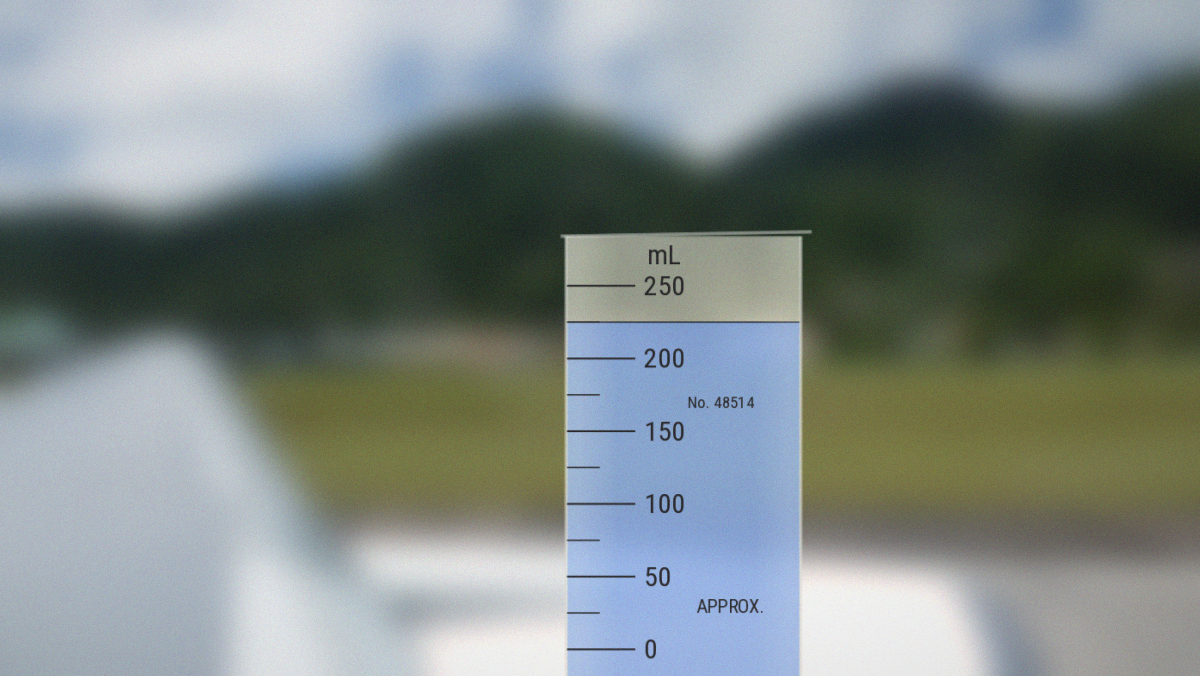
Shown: 225 (mL)
